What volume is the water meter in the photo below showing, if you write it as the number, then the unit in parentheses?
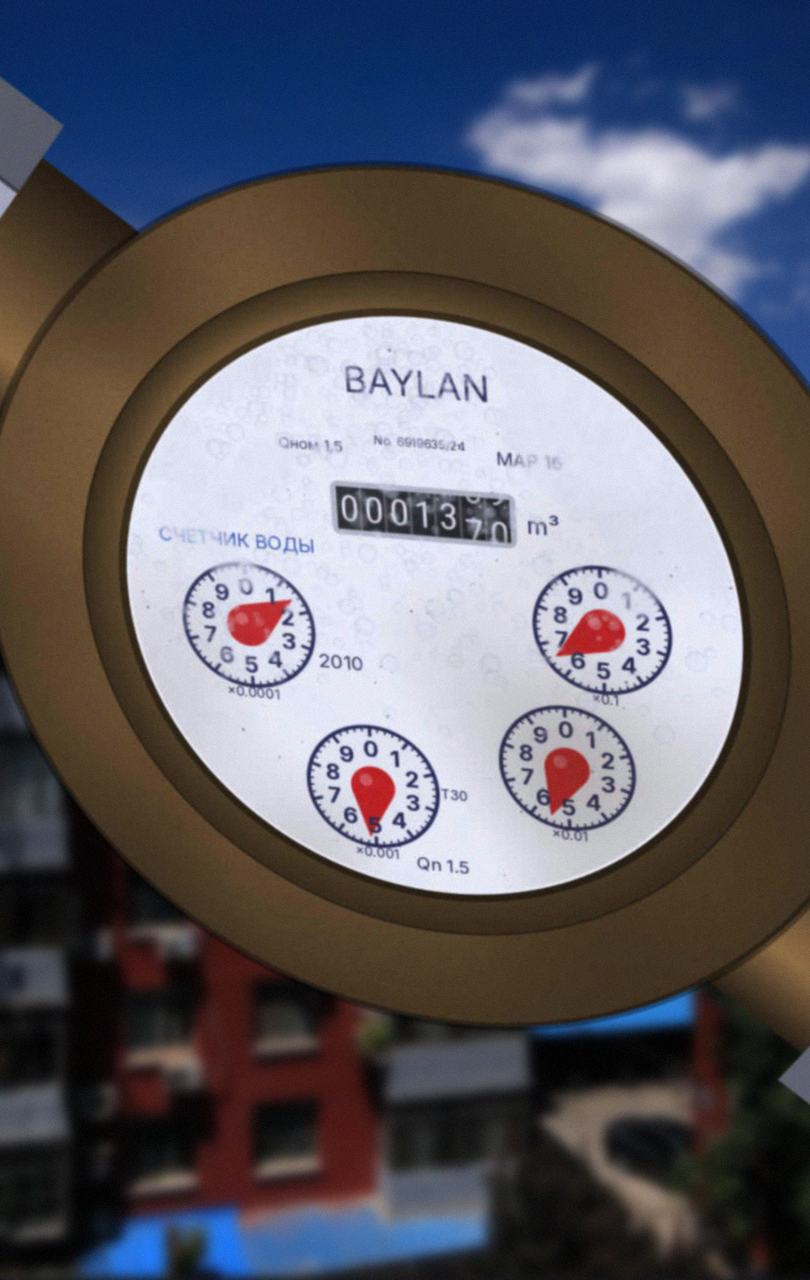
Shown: 1369.6551 (m³)
